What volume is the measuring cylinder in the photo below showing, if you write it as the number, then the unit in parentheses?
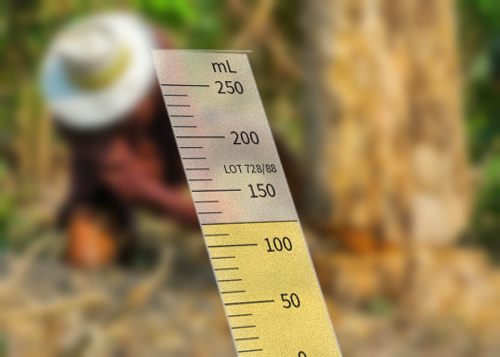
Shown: 120 (mL)
